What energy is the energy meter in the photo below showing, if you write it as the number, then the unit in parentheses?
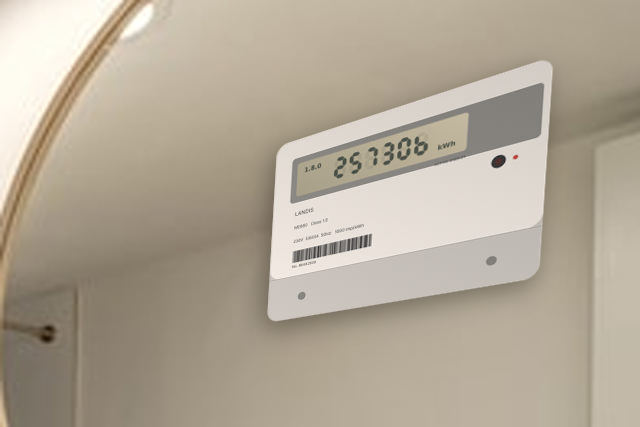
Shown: 257306 (kWh)
